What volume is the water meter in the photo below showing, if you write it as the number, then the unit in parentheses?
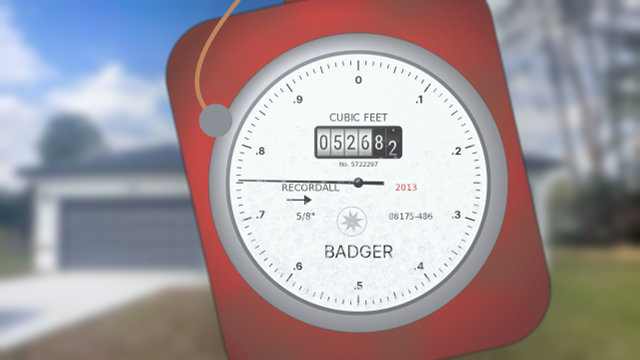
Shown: 52681.75 (ft³)
